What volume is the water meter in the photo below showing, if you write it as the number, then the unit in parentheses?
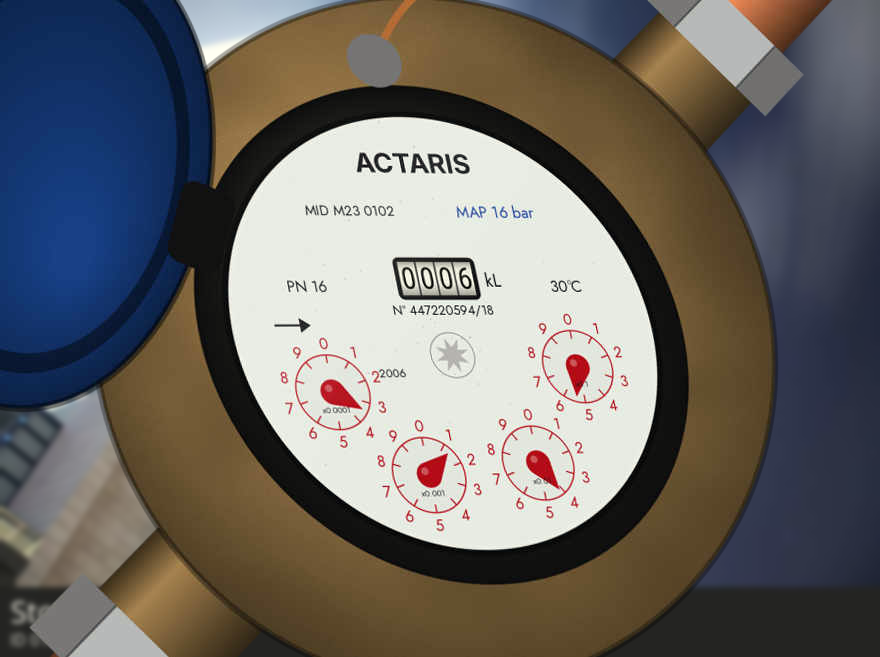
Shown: 6.5413 (kL)
